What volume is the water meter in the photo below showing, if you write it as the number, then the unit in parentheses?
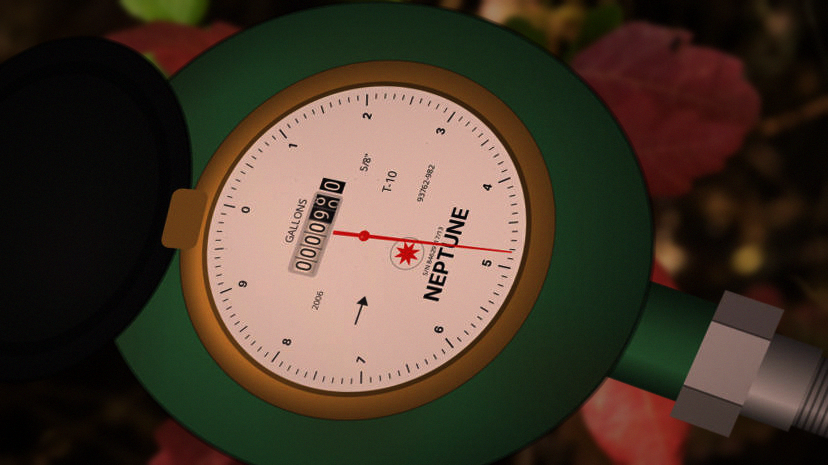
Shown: 984.8 (gal)
